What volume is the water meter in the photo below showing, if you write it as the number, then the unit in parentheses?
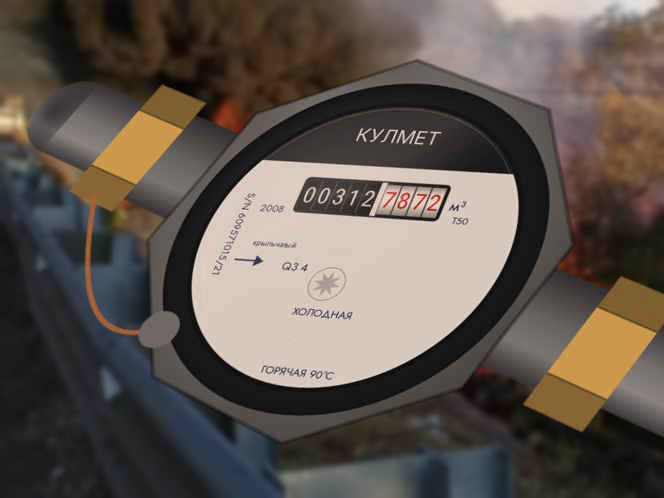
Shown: 312.7872 (m³)
